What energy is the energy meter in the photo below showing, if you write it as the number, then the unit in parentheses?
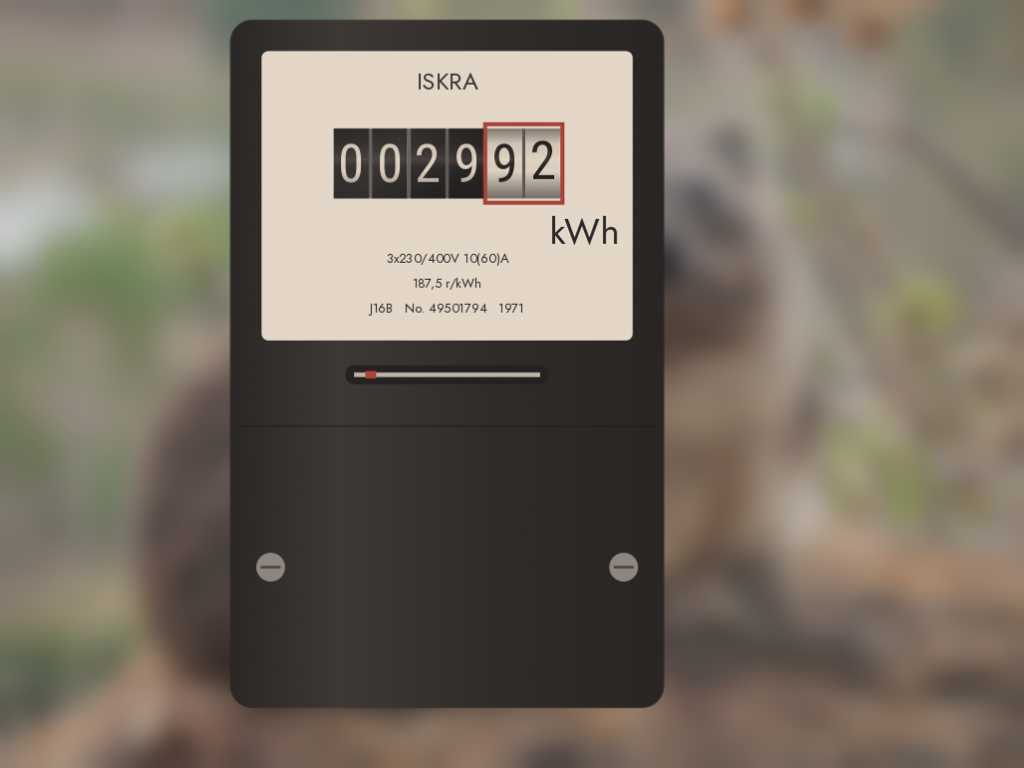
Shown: 29.92 (kWh)
